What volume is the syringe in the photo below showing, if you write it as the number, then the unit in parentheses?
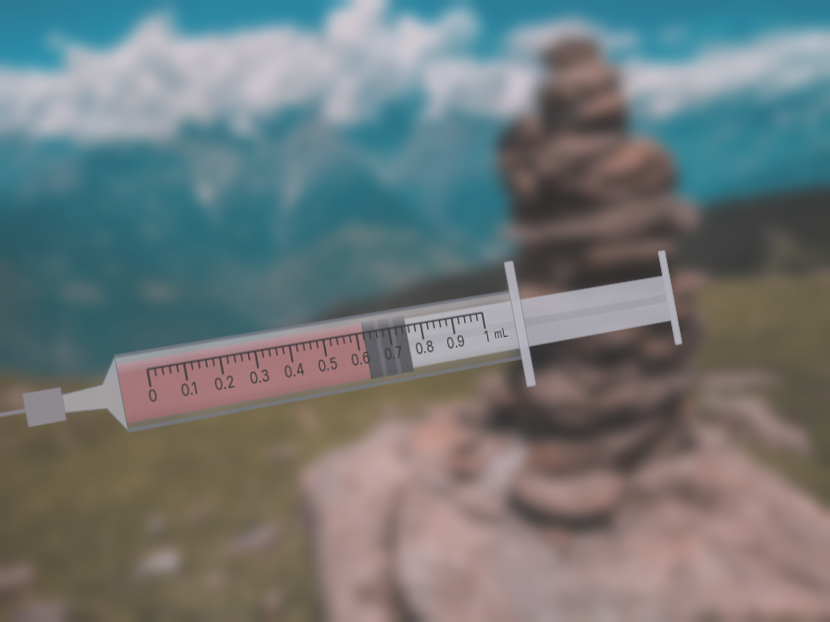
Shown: 0.62 (mL)
